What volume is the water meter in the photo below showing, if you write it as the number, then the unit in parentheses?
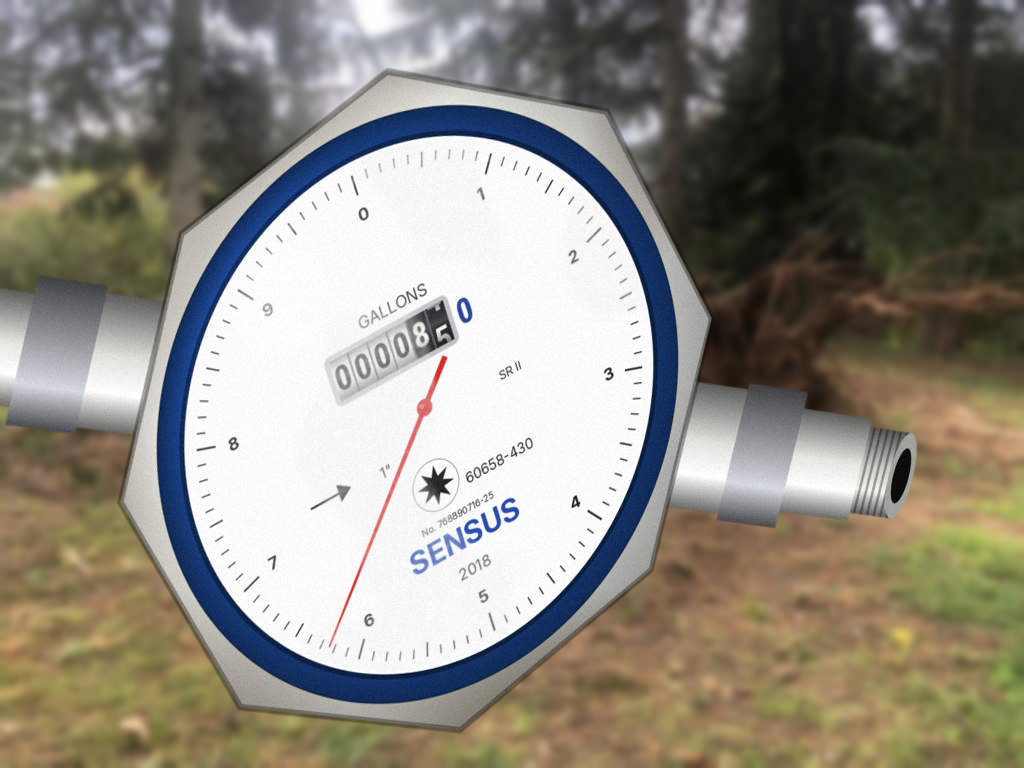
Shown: 846.2 (gal)
